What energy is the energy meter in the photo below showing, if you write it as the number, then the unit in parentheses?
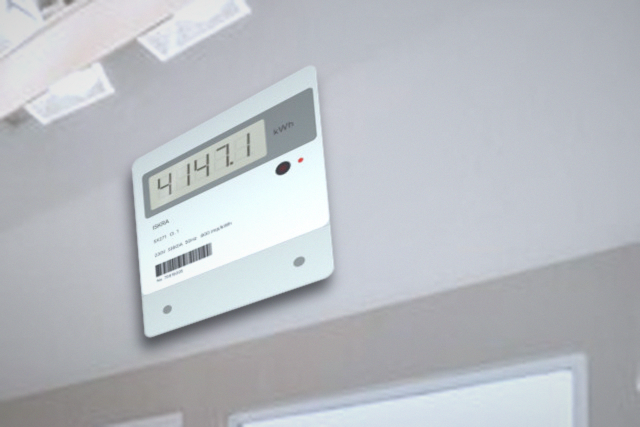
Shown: 4147.1 (kWh)
